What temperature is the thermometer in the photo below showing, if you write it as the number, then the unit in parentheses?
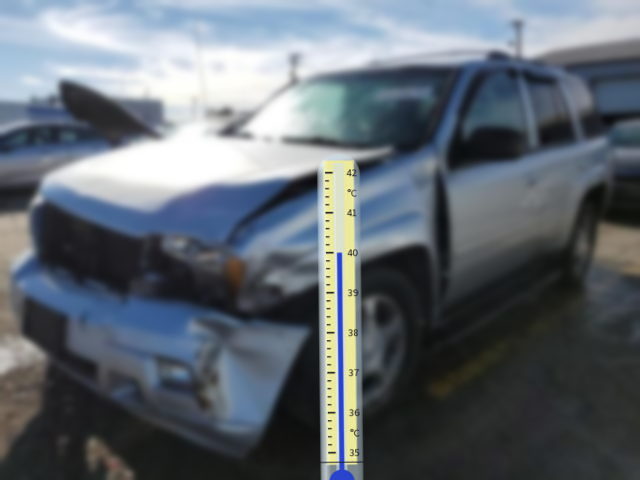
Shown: 40 (°C)
